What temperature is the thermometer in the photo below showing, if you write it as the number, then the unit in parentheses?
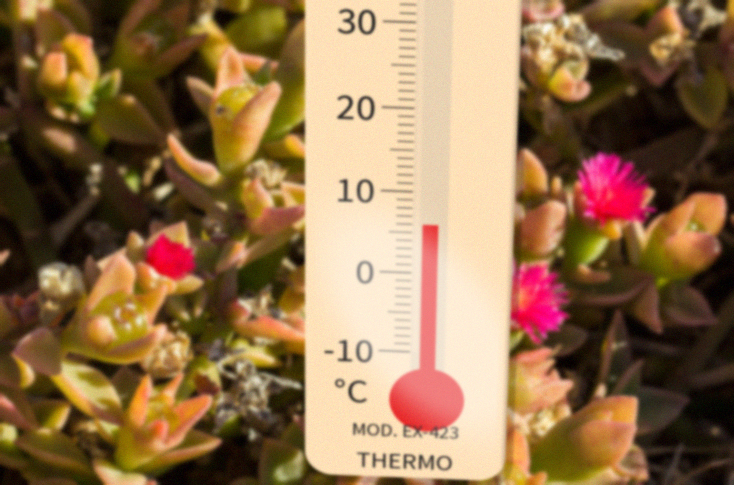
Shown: 6 (°C)
